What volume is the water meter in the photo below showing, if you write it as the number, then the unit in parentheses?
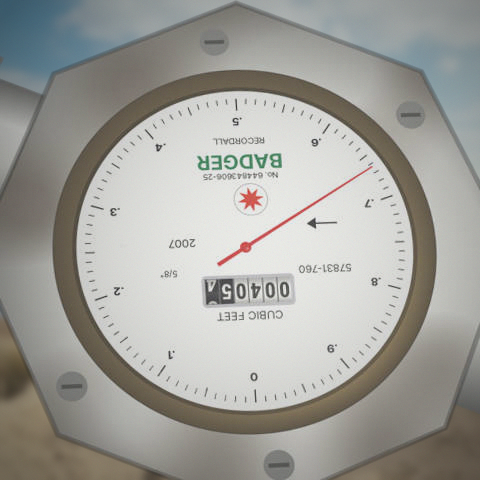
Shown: 4053.66 (ft³)
